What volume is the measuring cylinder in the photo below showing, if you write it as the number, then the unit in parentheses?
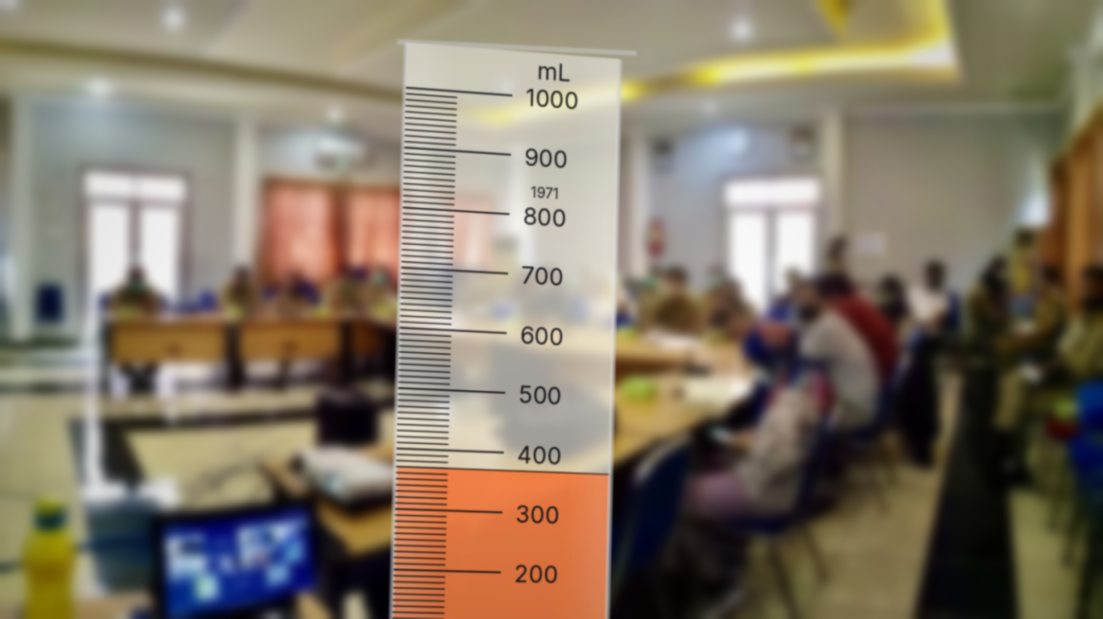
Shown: 370 (mL)
